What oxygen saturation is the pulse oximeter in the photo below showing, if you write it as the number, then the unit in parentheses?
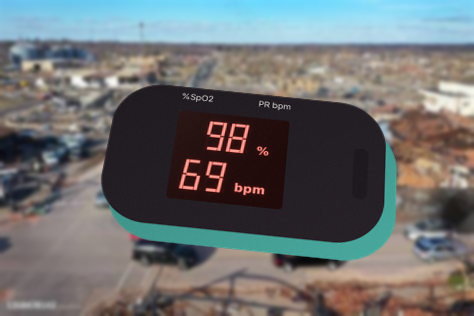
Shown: 98 (%)
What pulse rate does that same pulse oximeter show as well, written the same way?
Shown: 69 (bpm)
